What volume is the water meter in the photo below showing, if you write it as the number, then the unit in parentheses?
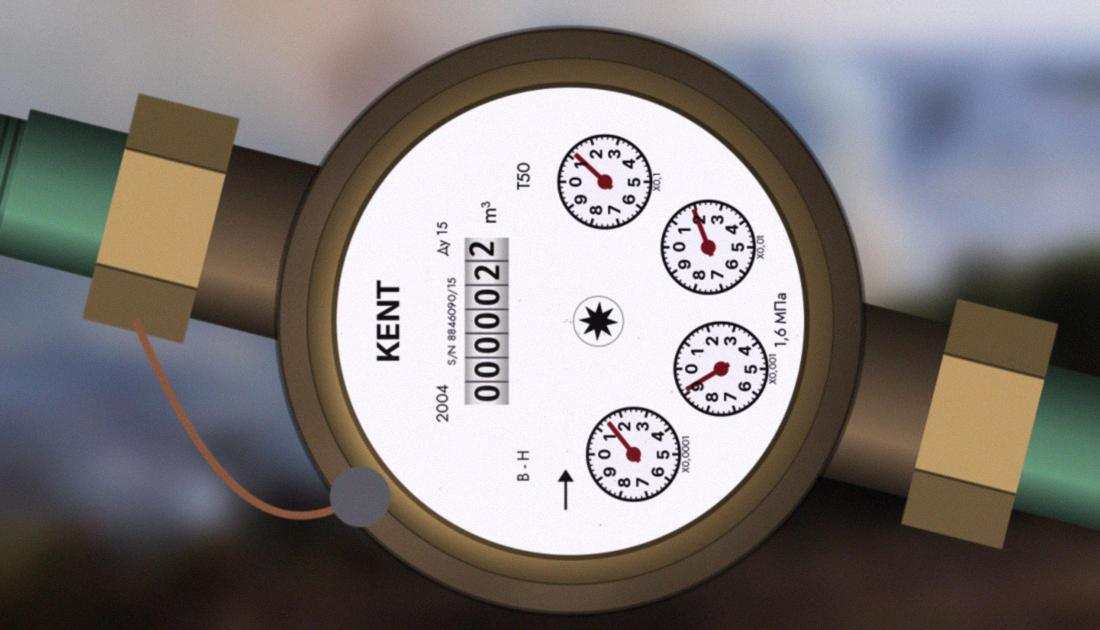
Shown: 22.1191 (m³)
